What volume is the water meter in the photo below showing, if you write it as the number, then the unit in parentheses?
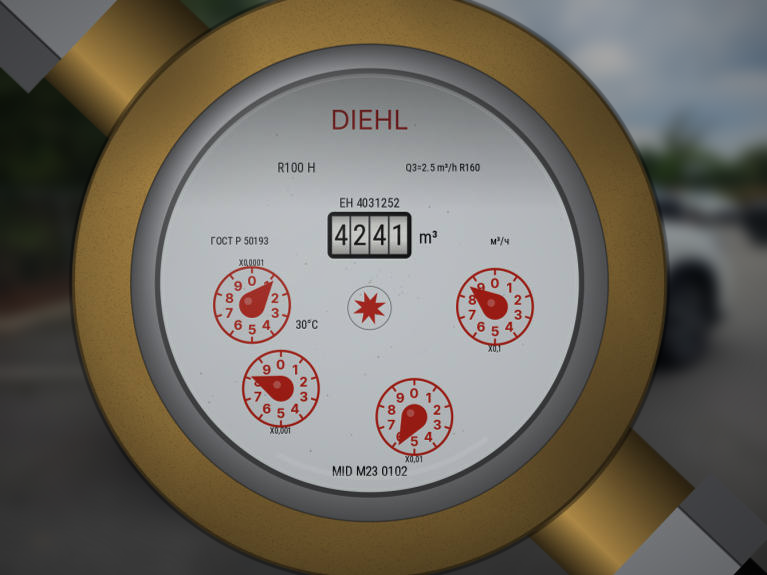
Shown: 4241.8581 (m³)
